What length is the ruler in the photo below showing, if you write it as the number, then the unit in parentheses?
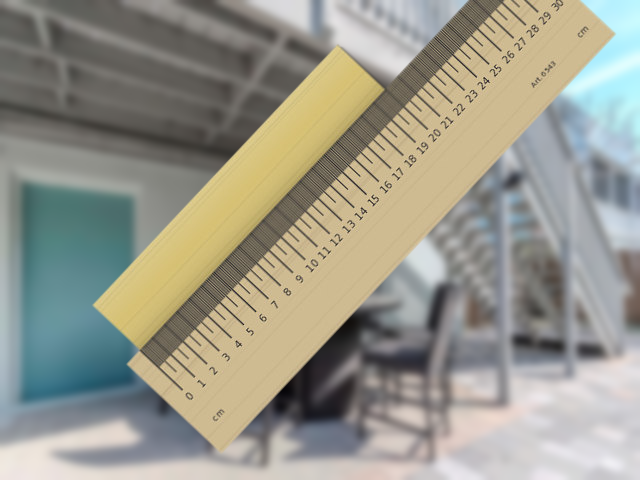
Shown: 20 (cm)
